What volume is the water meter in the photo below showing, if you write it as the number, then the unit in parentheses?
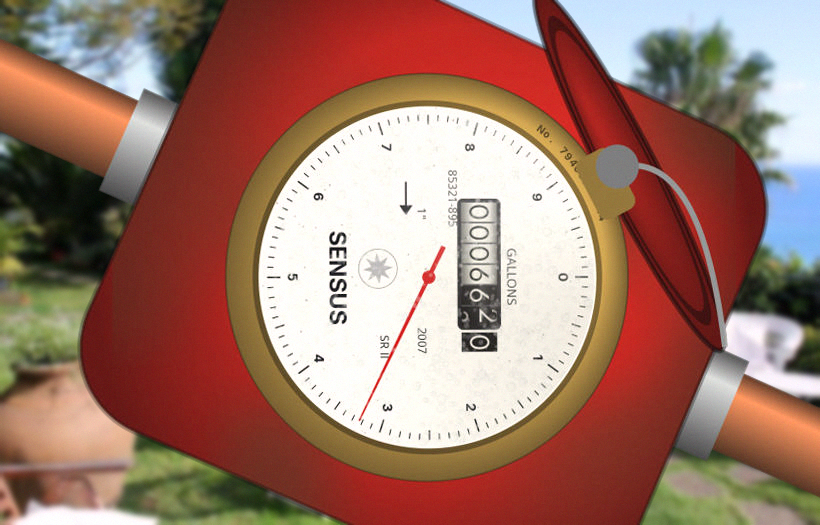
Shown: 6623.2 (gal)
